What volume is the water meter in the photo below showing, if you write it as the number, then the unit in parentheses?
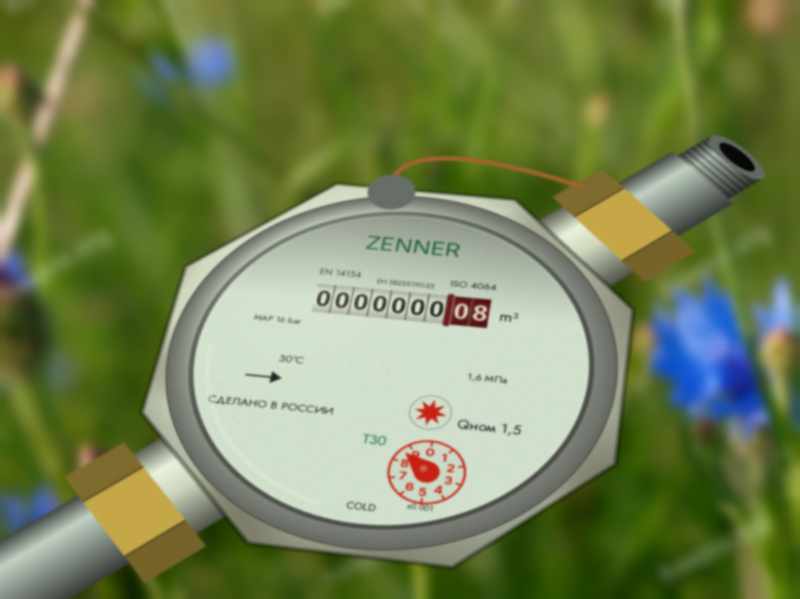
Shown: 0.088 (m³)
